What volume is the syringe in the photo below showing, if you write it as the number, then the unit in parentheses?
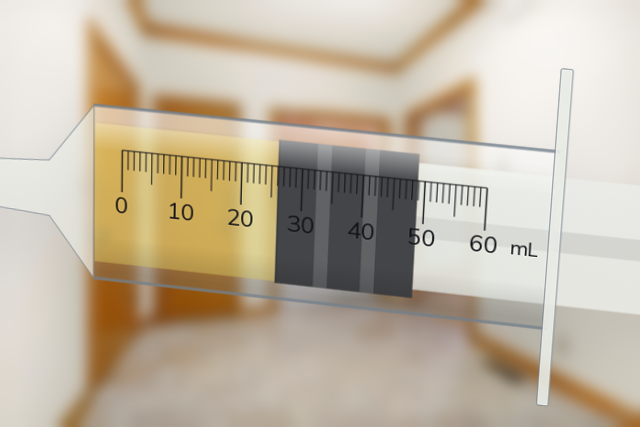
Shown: 26 (mL)
